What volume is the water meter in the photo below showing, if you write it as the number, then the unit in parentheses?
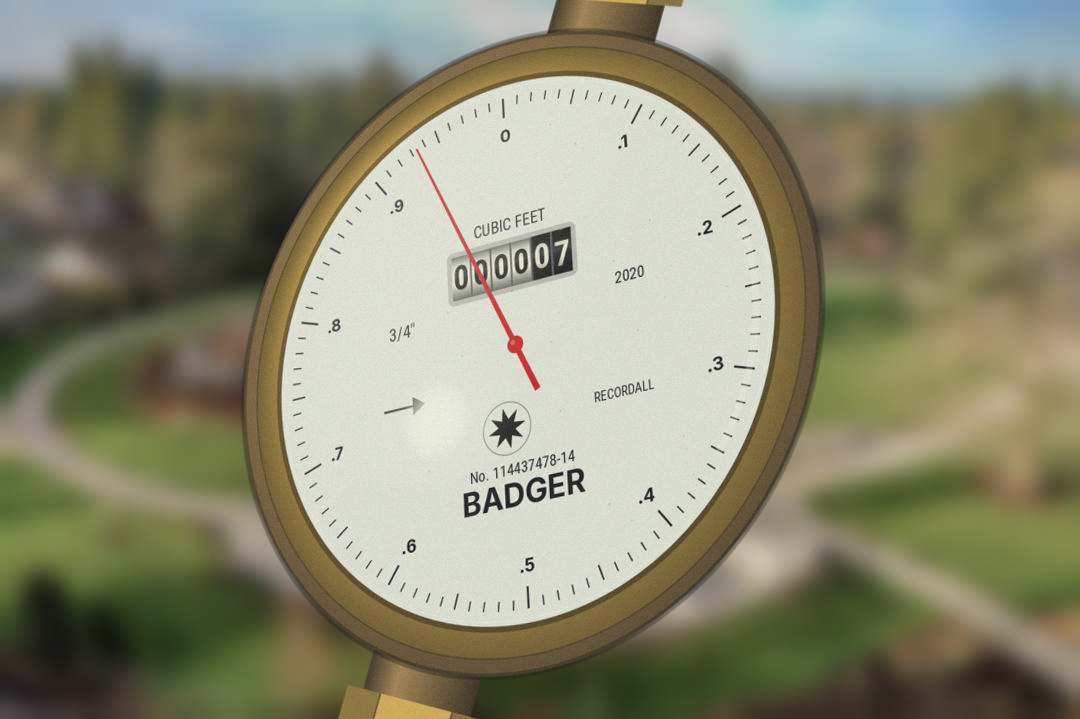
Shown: 6.93 (ft³)
